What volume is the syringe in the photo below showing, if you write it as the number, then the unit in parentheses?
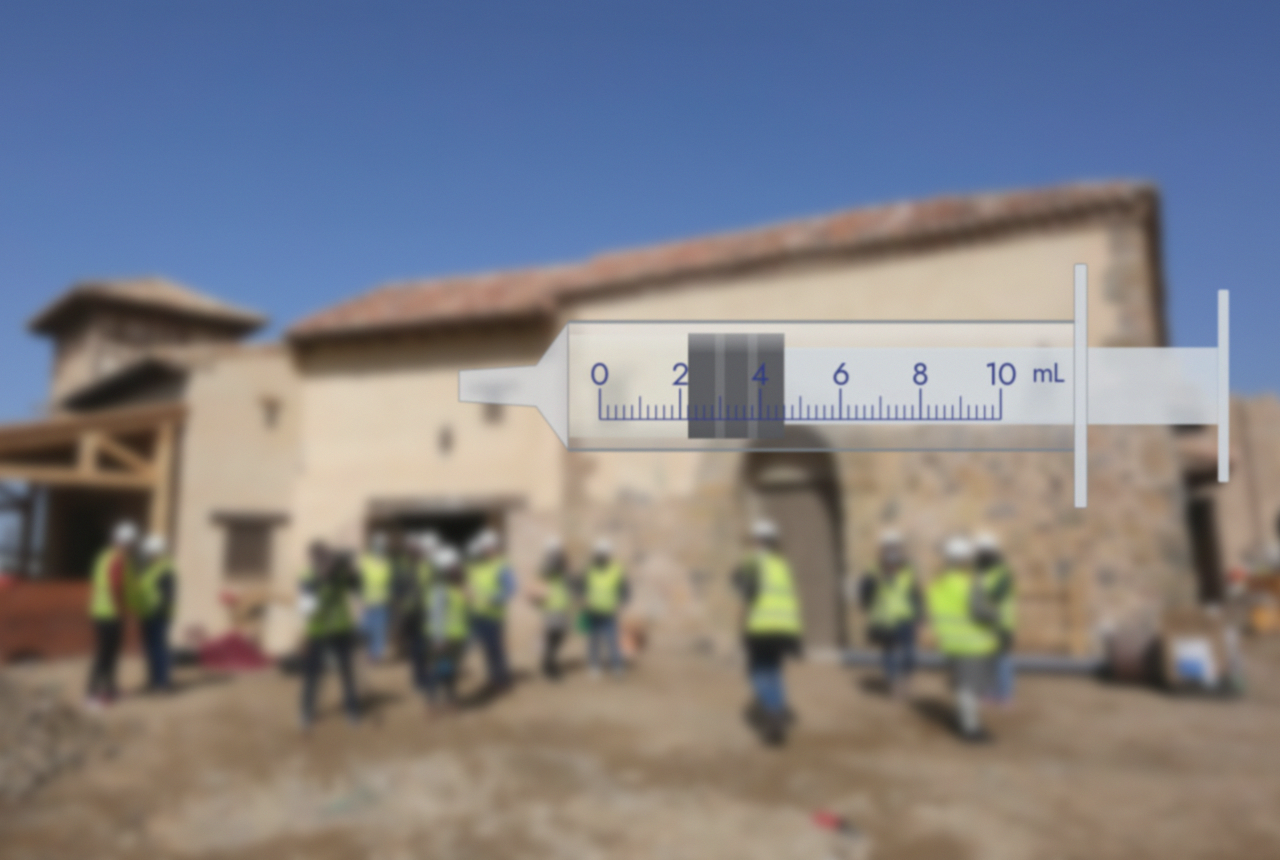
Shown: 2.2 (mL)
